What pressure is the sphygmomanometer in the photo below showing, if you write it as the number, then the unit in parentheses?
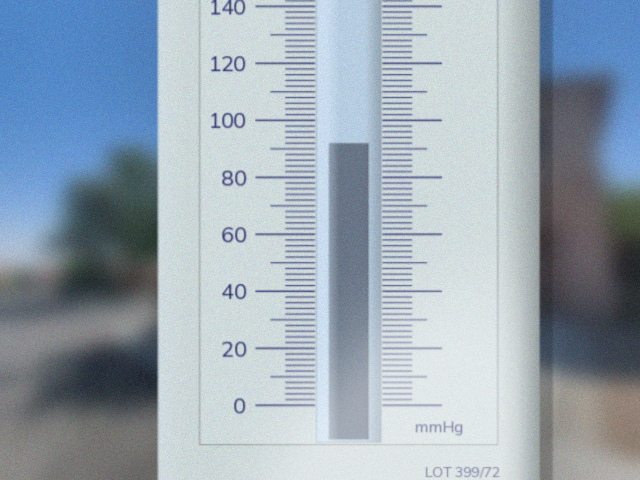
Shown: 92 (mmHg)
